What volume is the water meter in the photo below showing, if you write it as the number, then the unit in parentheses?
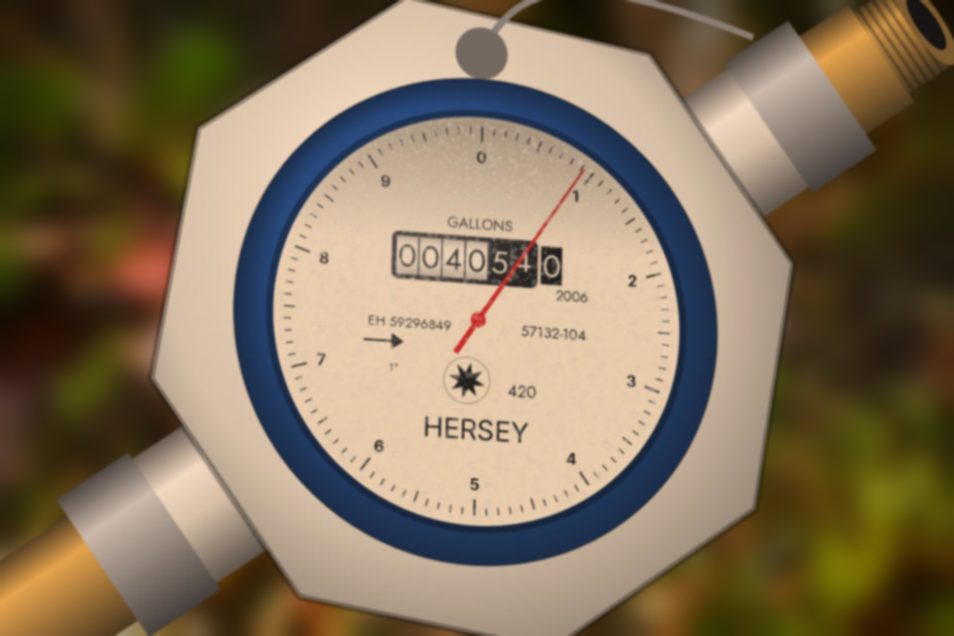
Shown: 40540.9 (gal)
